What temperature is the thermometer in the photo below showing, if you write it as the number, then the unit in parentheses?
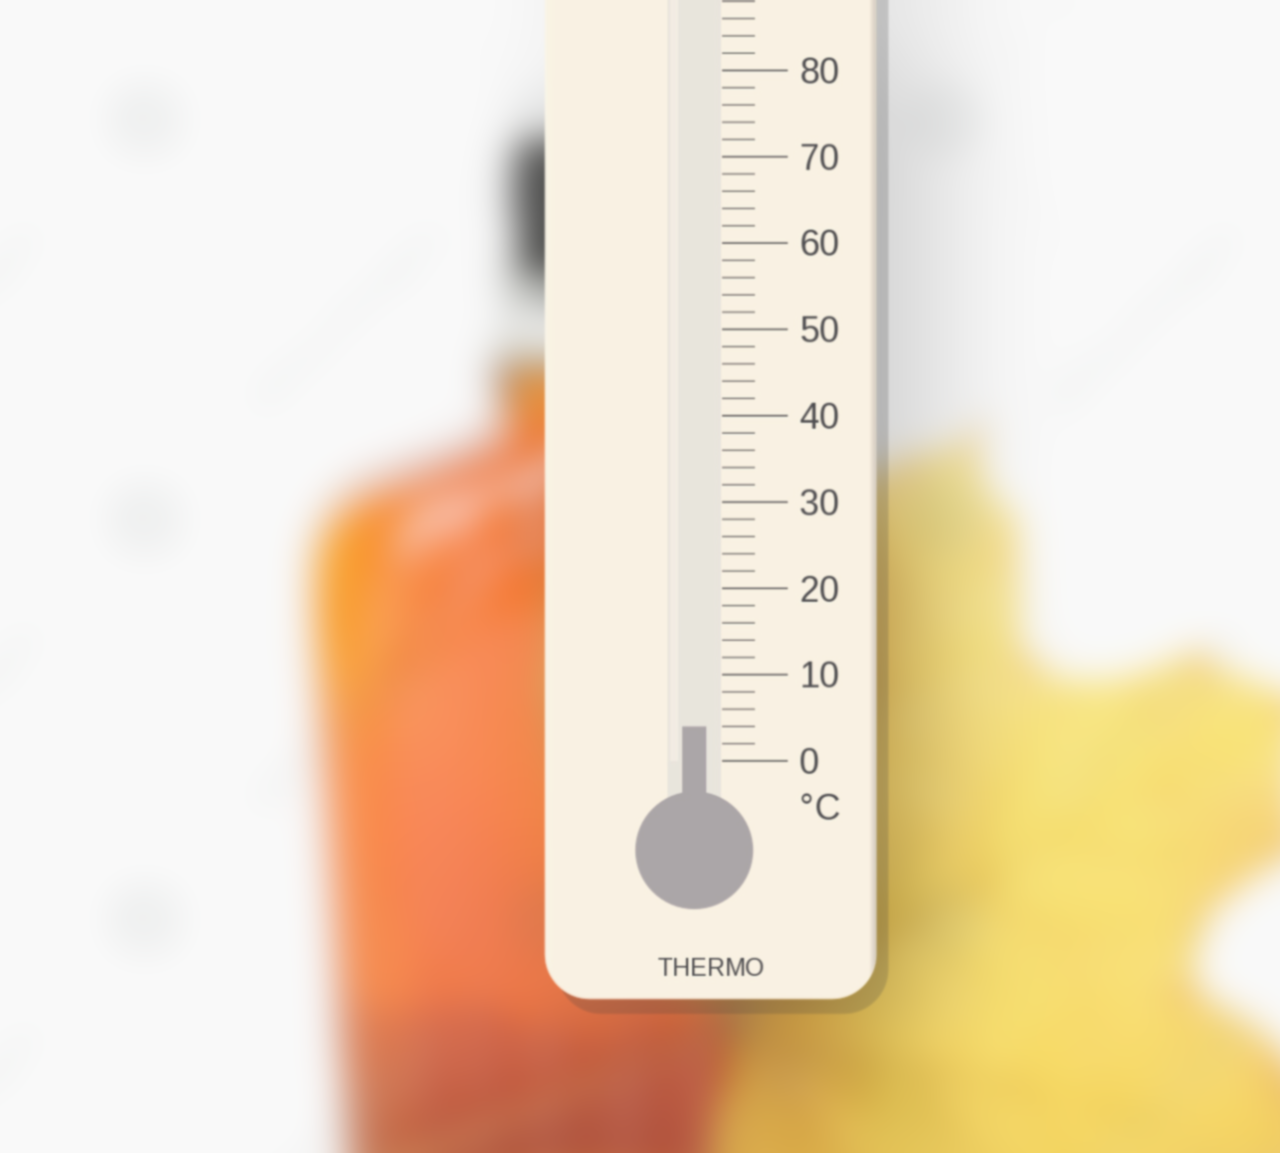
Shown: 4 (°C)
